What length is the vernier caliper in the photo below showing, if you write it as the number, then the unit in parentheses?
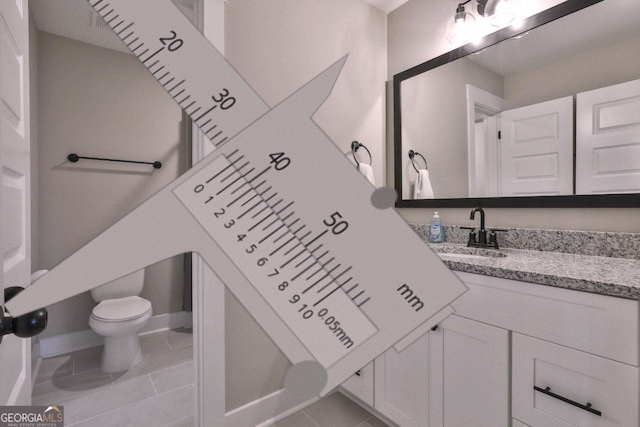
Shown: 37.0 (mm)
